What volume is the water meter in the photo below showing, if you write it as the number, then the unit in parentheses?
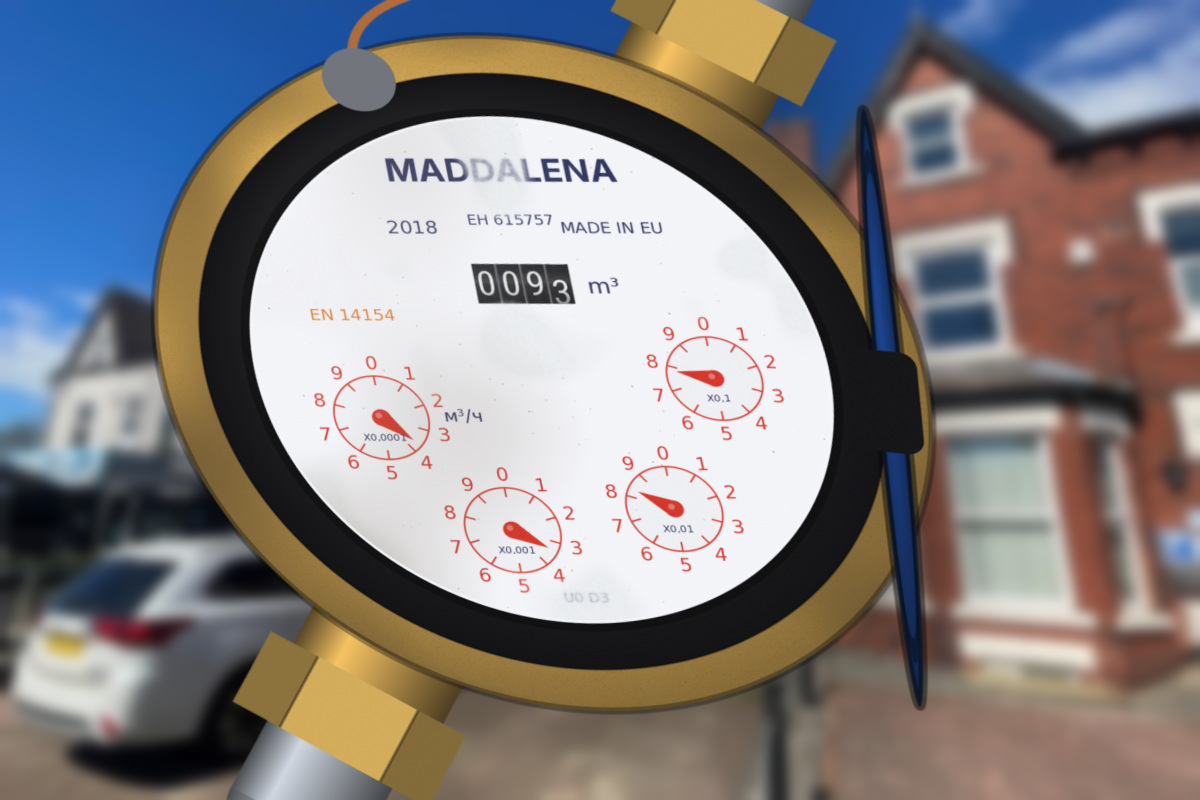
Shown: 92.7833 (m³)
